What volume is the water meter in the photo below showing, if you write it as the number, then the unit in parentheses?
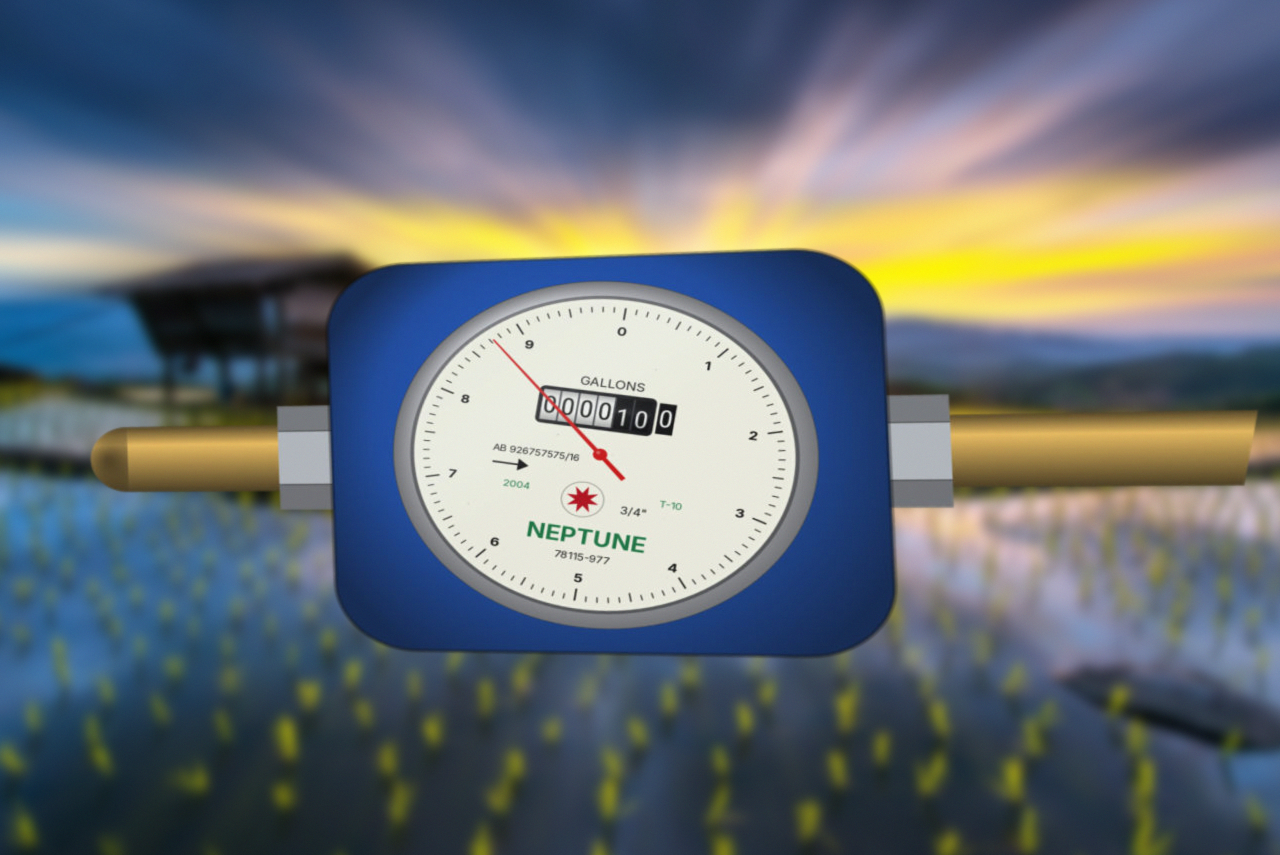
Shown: 98.7 (gal)
